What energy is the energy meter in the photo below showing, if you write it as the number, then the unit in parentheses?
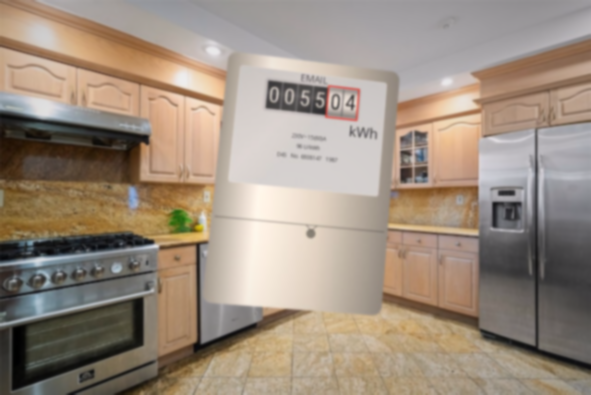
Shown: 55.04 (kWh)
